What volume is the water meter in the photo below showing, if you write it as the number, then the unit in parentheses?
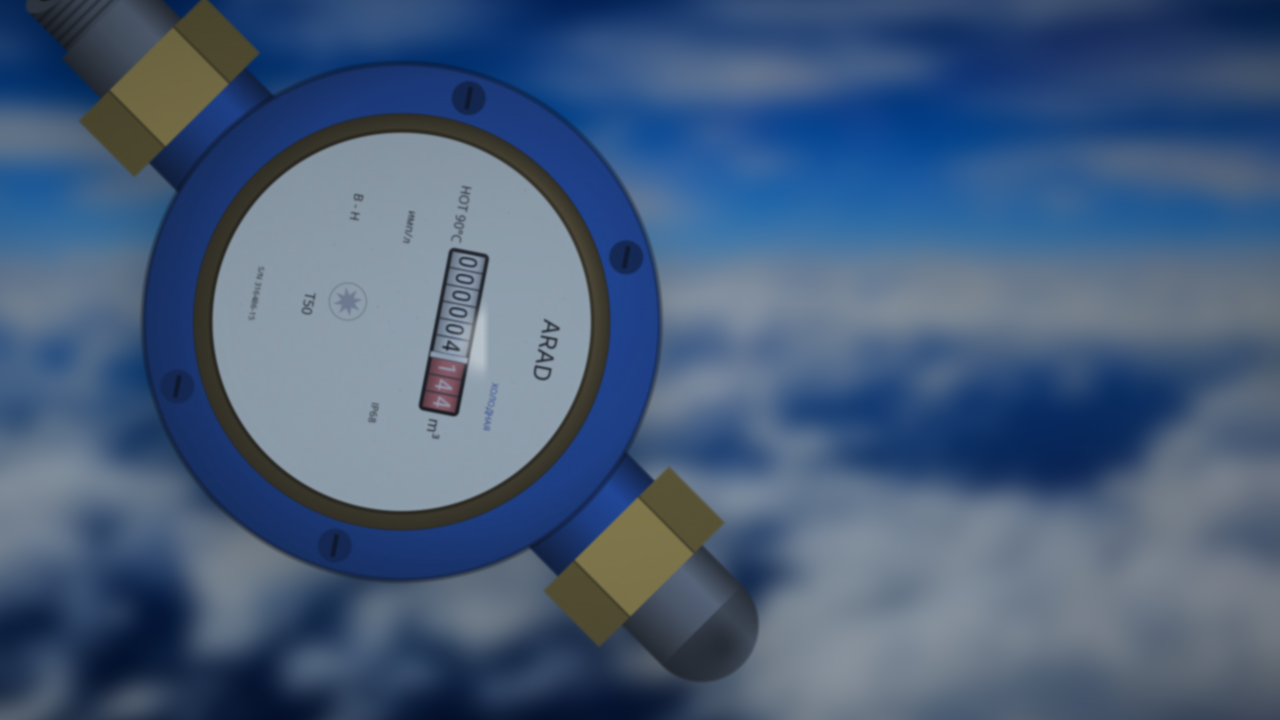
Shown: 4.144 (m³)
